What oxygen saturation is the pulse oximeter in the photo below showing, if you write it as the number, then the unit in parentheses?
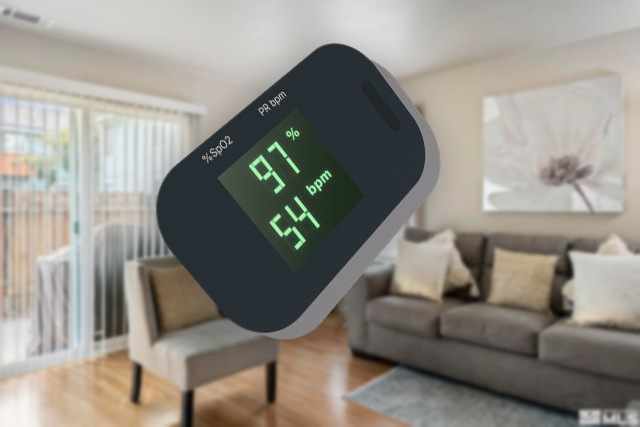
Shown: 97 (%)
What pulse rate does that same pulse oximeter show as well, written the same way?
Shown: 54 (bpm)
